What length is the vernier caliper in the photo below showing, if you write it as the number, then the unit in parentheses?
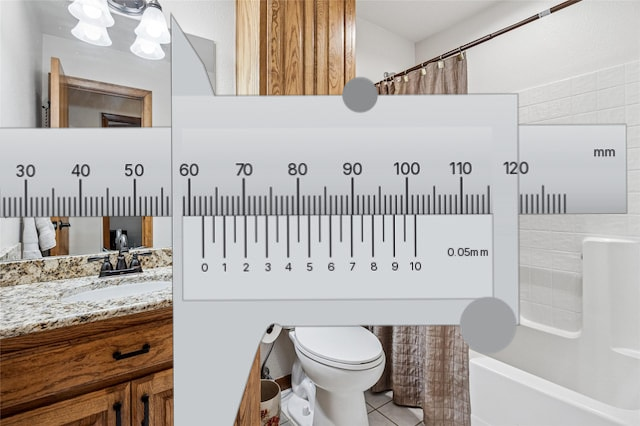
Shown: 62.5 (mm)
